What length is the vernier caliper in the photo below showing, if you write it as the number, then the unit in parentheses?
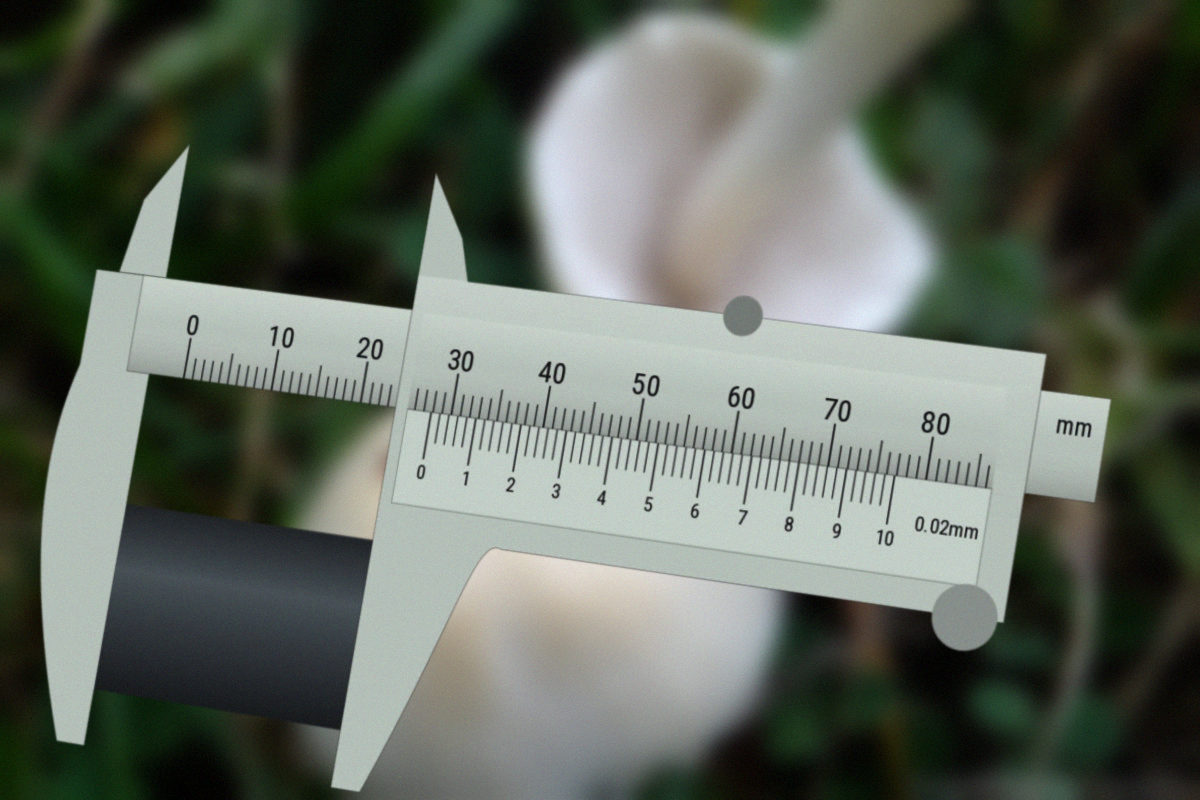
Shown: 27.8 (mm)
